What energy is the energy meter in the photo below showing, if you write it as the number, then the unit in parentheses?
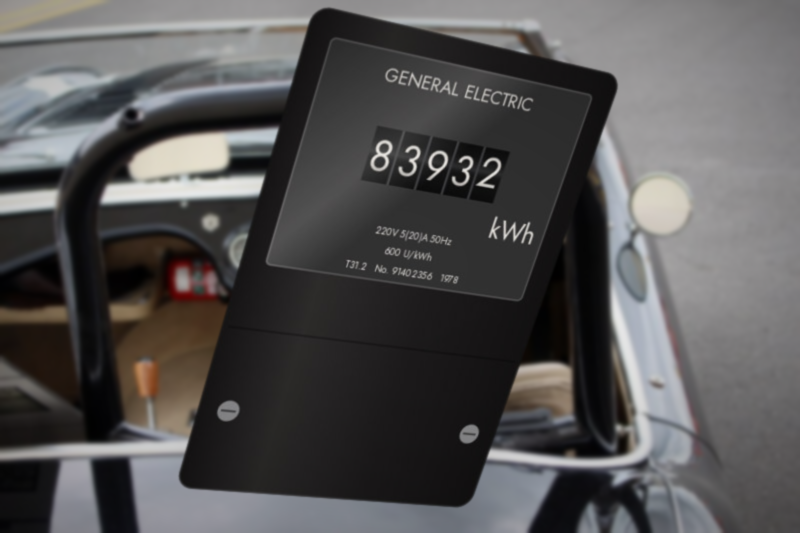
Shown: 83932 (kWh)
